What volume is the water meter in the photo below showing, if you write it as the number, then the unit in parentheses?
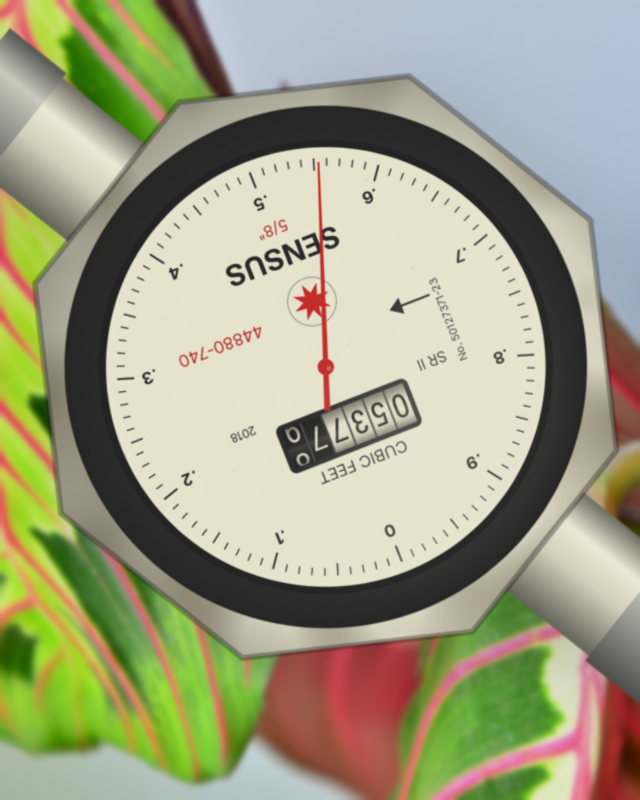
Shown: 53778.55 (ft³)
